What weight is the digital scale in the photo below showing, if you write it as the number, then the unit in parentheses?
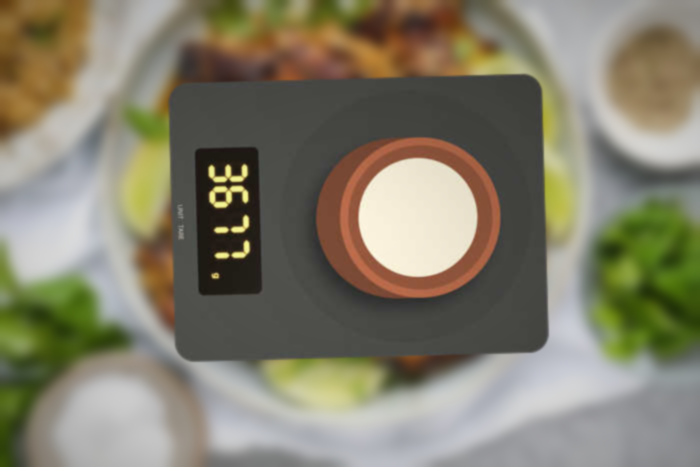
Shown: 3677 (g)
